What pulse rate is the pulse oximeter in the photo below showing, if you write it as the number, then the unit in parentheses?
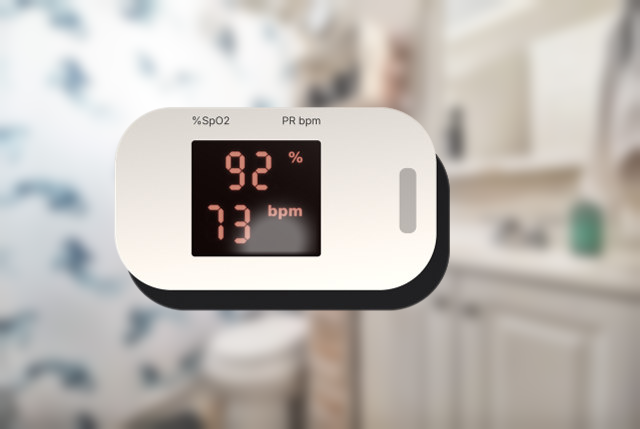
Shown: 73 (bpm)
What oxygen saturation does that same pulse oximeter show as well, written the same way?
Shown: 92 (%)
